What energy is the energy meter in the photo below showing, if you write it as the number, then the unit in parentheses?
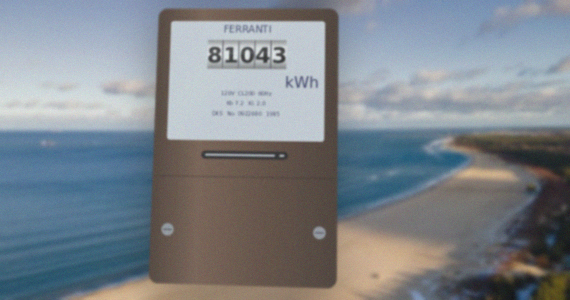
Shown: 81043 (kWh)
